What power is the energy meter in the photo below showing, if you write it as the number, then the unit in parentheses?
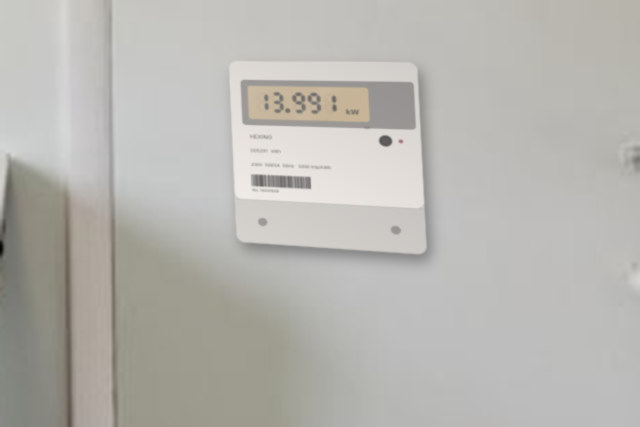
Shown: 13.991 (kW)
